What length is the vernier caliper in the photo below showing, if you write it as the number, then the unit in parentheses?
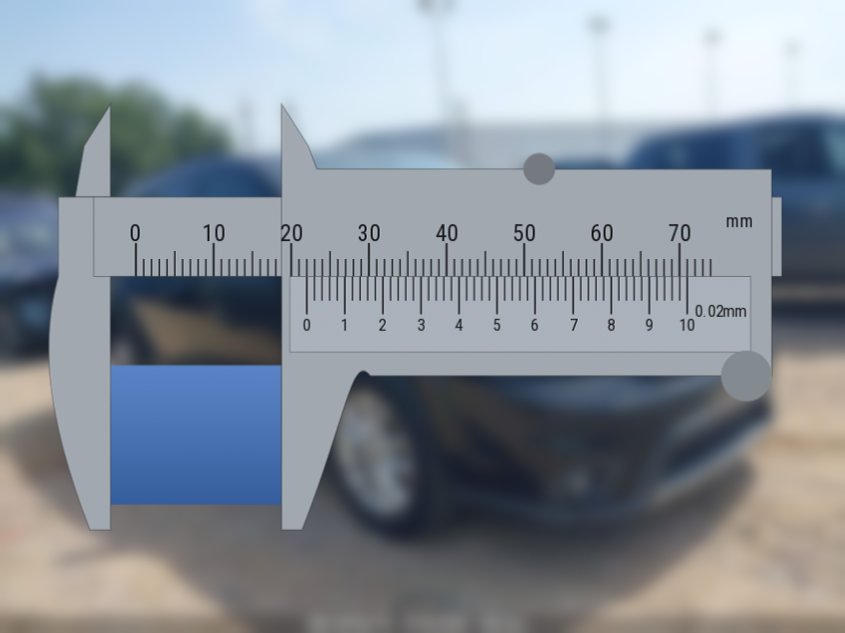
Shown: 22.0 (mm)
